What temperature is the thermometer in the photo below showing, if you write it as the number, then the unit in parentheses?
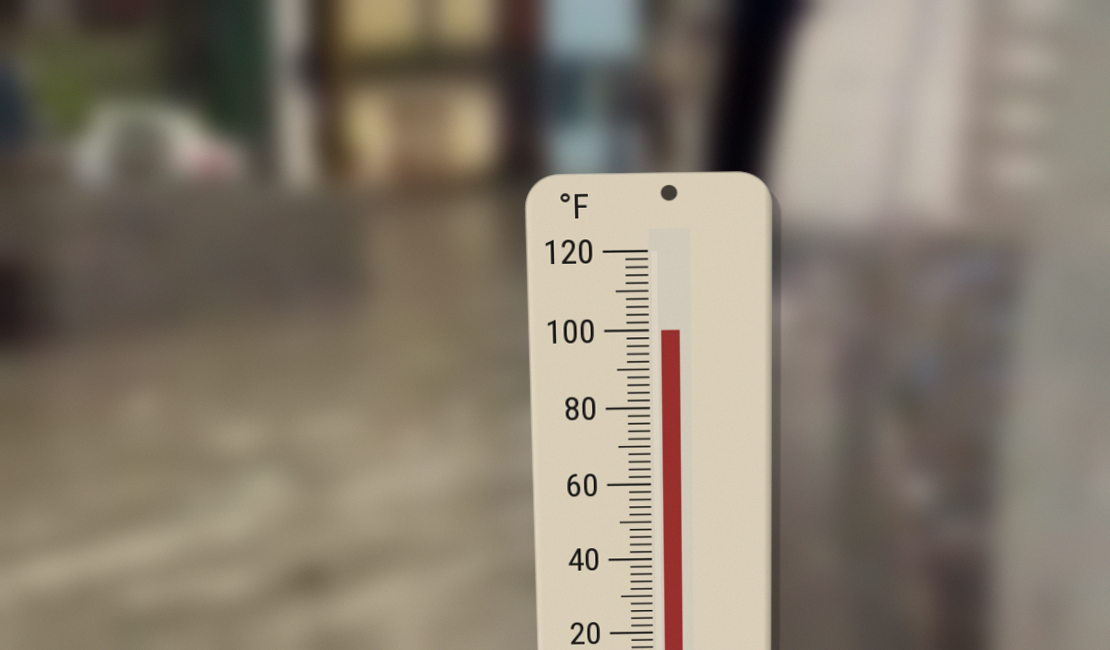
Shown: 100 (°F)
